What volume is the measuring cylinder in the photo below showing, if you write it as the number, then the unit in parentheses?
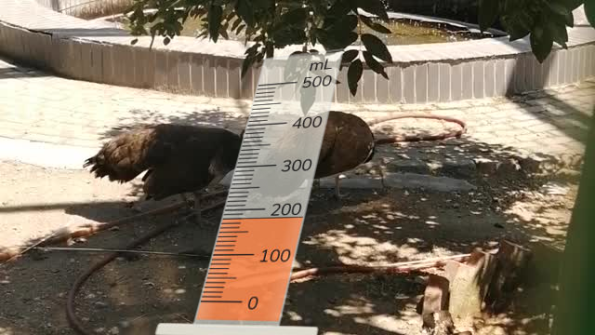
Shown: 180 (mL)
